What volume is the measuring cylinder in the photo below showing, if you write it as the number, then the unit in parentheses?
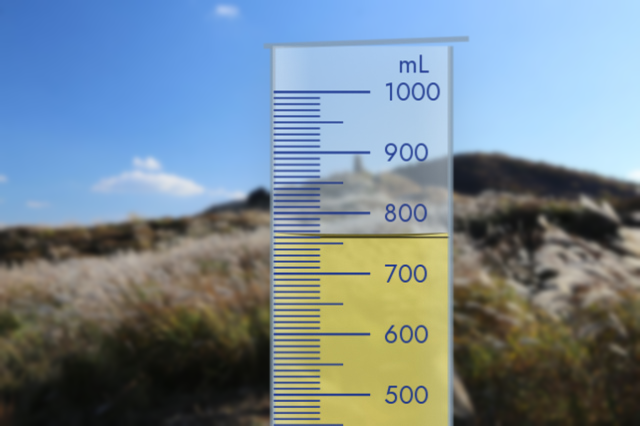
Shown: 760 (mL)
